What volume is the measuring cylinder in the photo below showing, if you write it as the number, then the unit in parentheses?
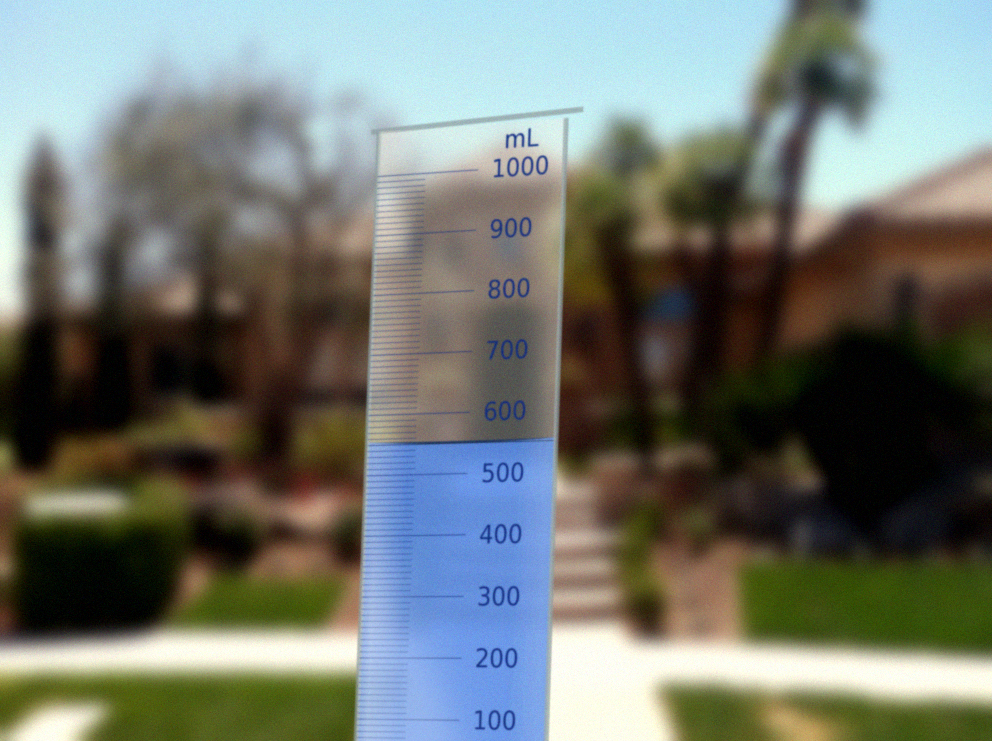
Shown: 550 (mL)
